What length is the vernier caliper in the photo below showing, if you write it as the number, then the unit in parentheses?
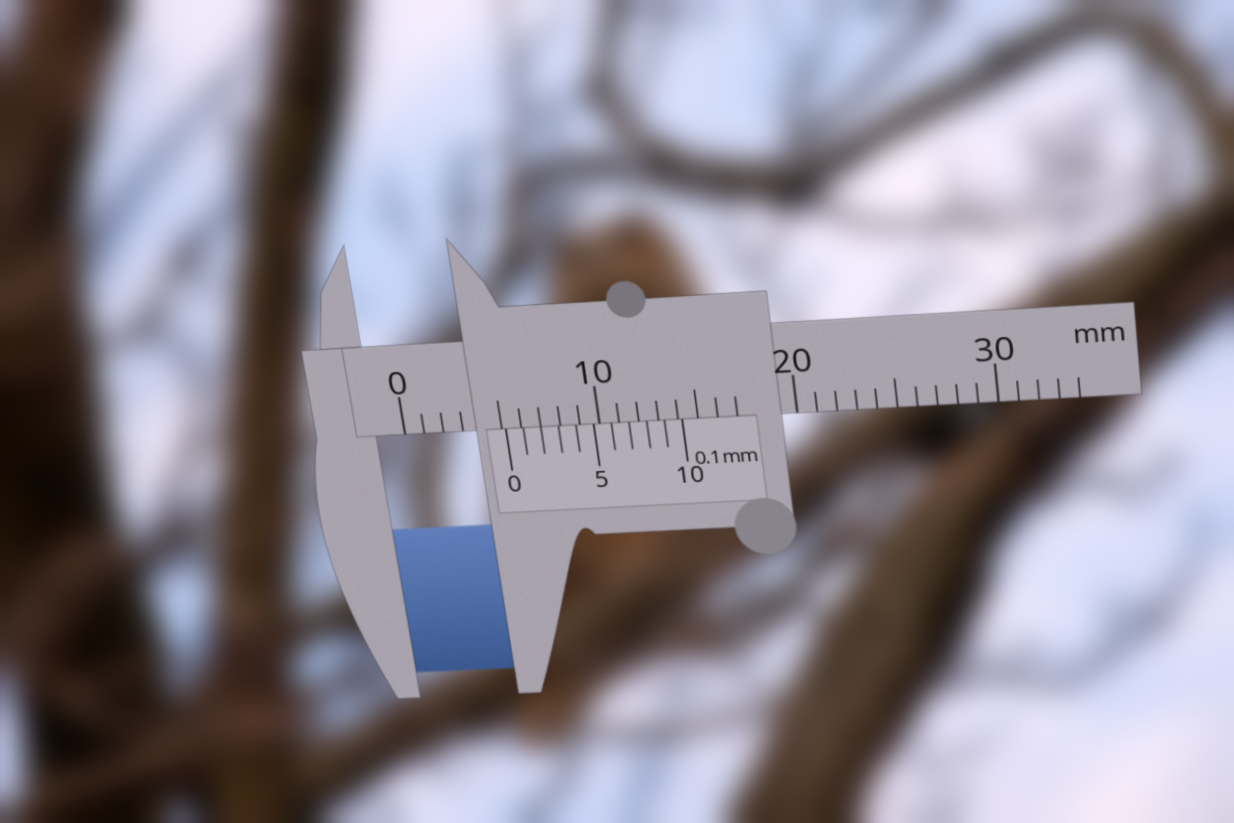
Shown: 5.2 (mm)
